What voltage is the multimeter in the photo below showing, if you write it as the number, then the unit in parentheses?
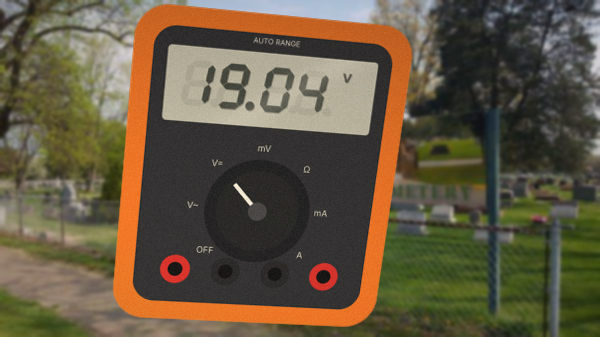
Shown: 19.04 (V)
